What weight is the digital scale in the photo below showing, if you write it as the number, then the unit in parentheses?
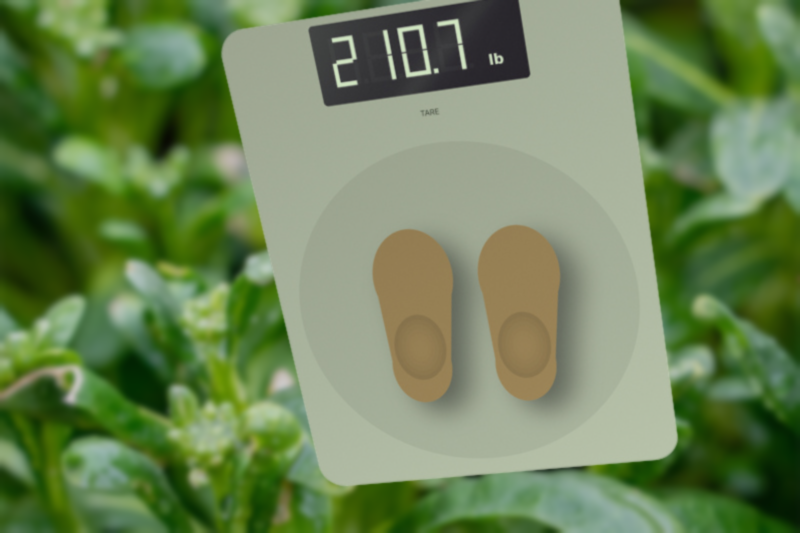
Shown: 210.7 (lb)
